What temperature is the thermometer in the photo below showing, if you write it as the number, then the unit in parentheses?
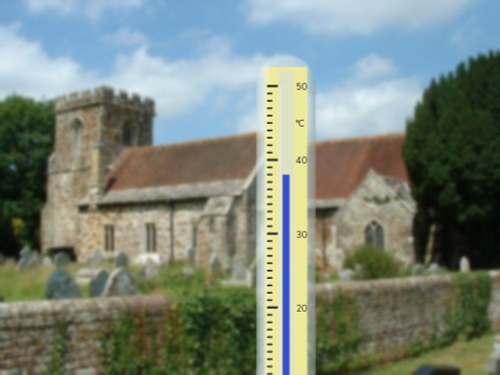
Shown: 38 (°C)
